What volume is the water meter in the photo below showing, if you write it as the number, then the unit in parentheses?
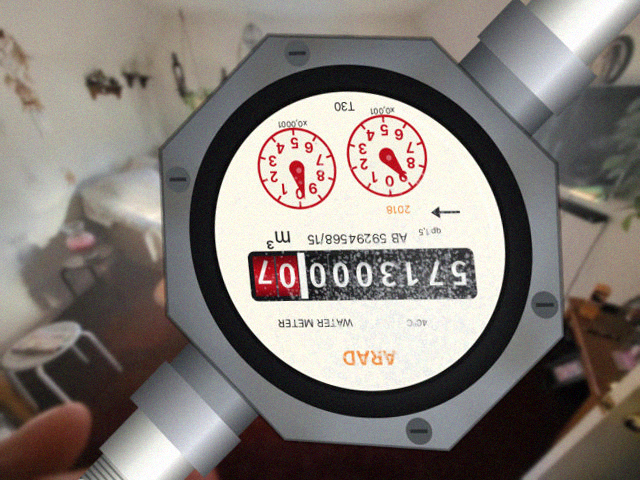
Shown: 5713000.0689 (m³)
